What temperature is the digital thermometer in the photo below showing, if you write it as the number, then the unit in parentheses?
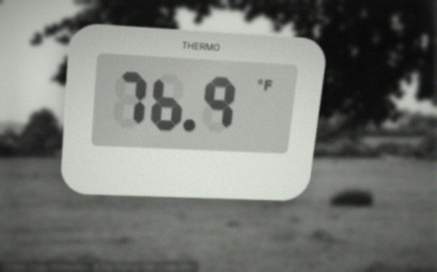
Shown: 76.9 (°F)
